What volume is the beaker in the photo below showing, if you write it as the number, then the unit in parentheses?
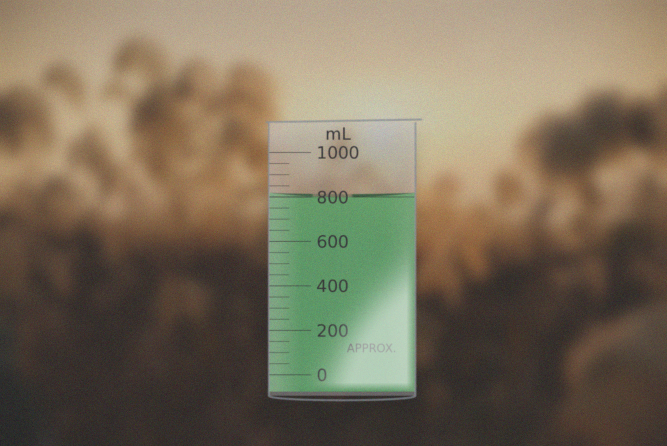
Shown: 800 (mL)
